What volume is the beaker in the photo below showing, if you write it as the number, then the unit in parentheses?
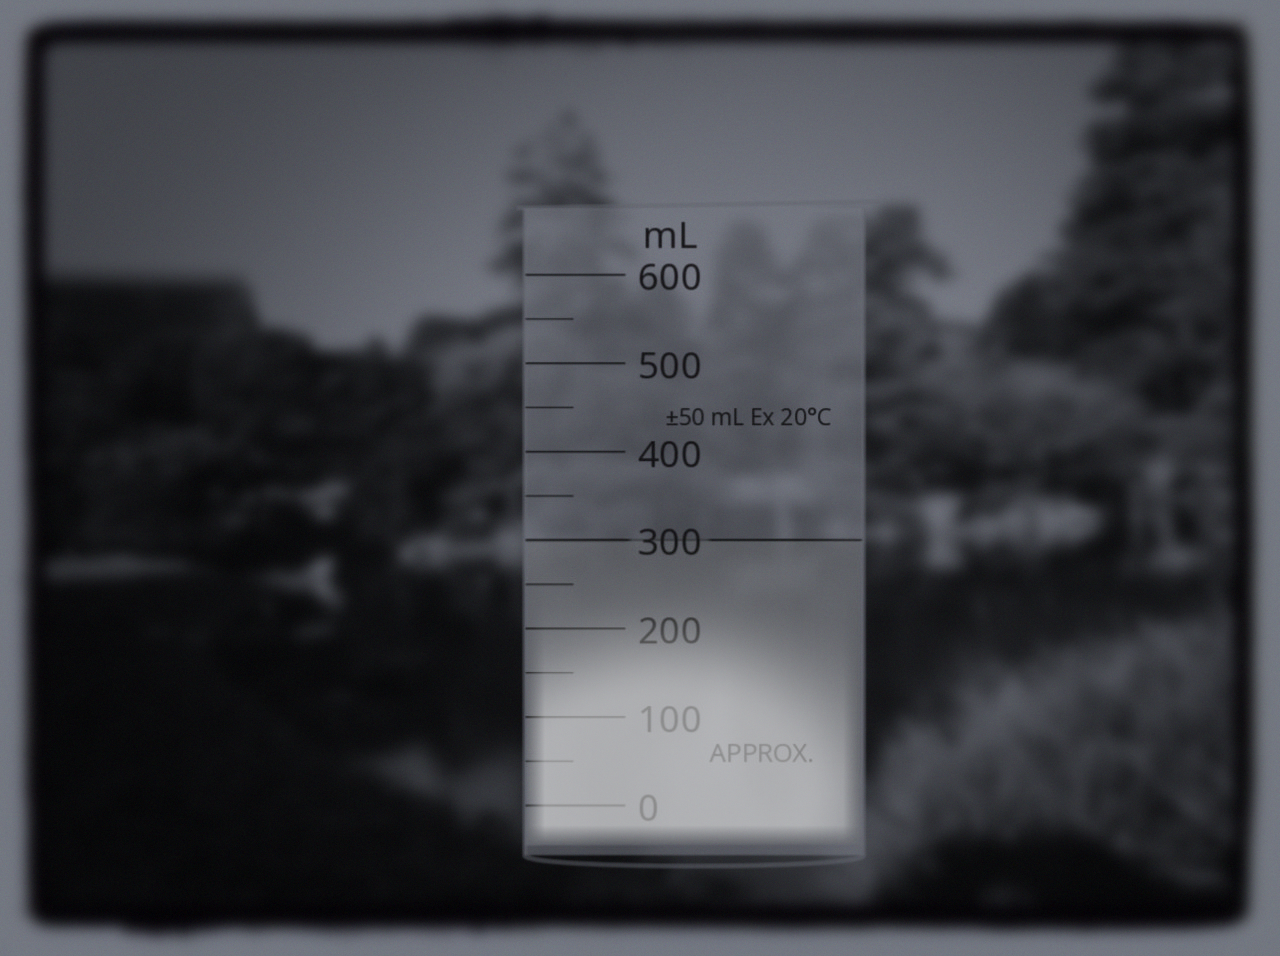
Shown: 300 (mL)
